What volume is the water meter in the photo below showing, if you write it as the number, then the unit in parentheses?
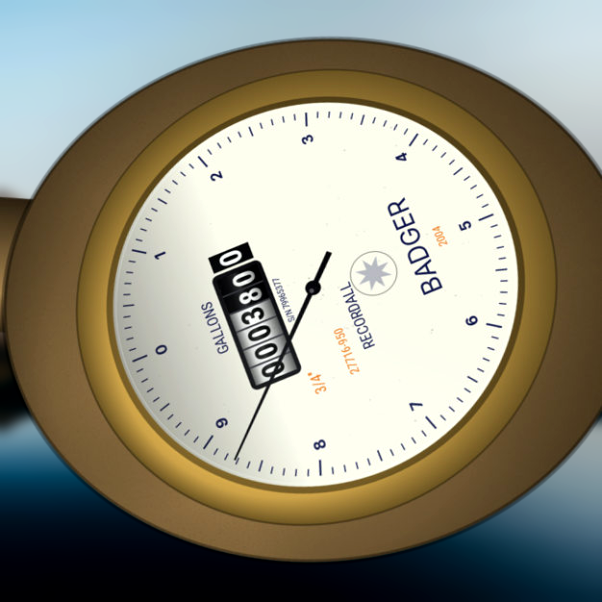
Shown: 3798.7 (gal)
